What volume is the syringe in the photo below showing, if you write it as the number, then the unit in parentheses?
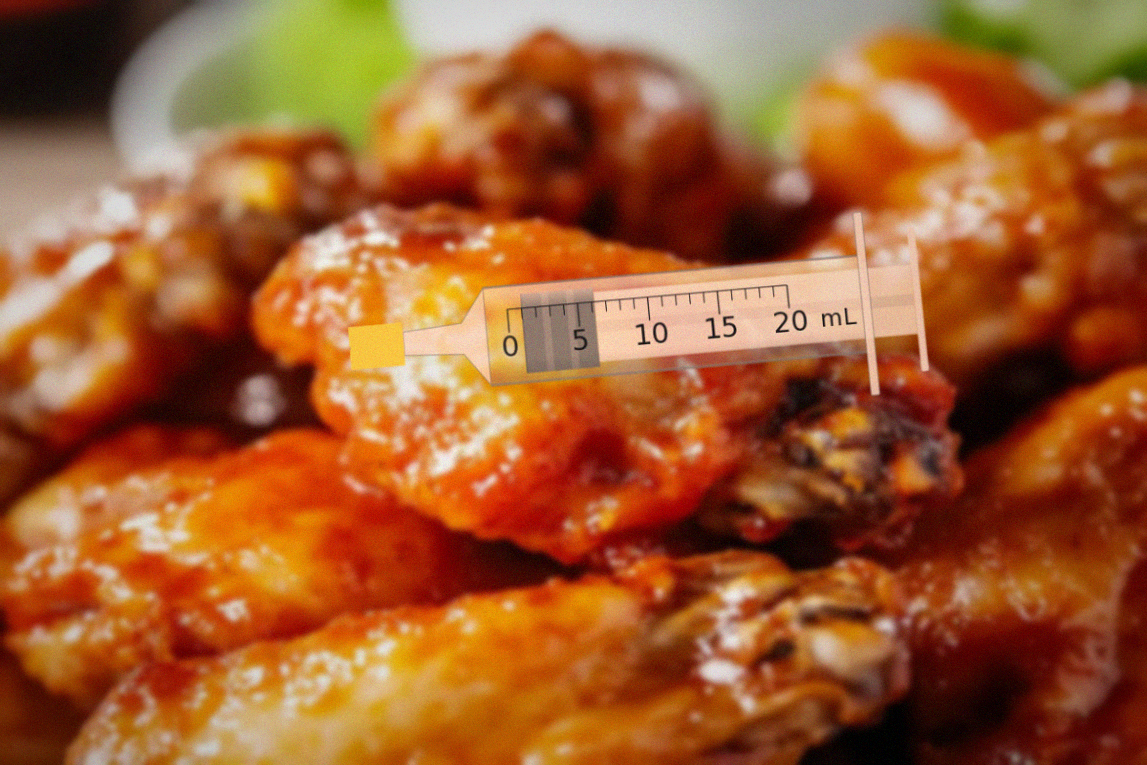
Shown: 1 (mL)
